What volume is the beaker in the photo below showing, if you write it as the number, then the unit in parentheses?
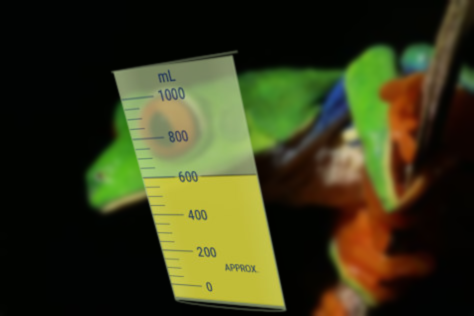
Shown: 600 (mL)
